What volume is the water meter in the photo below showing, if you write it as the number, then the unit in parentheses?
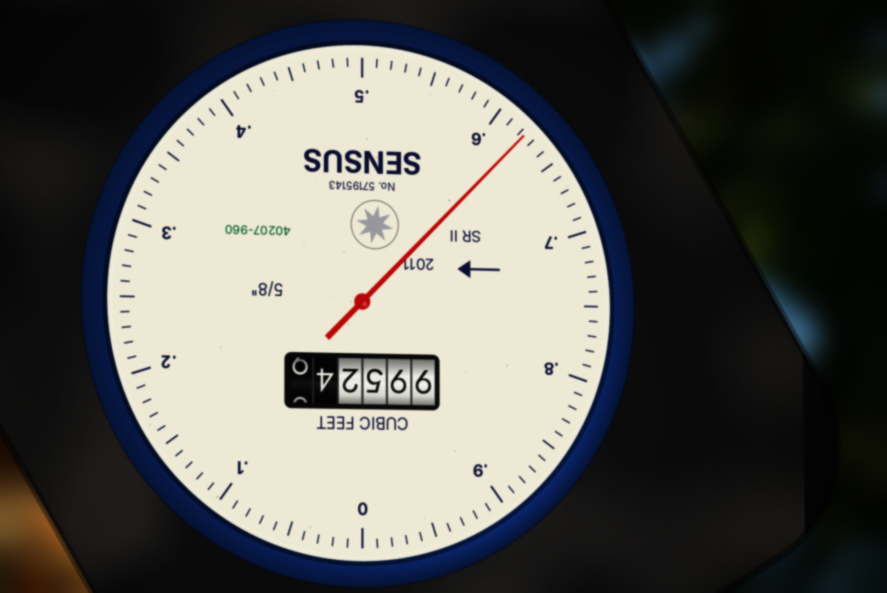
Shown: 995248.62 (ft³)
